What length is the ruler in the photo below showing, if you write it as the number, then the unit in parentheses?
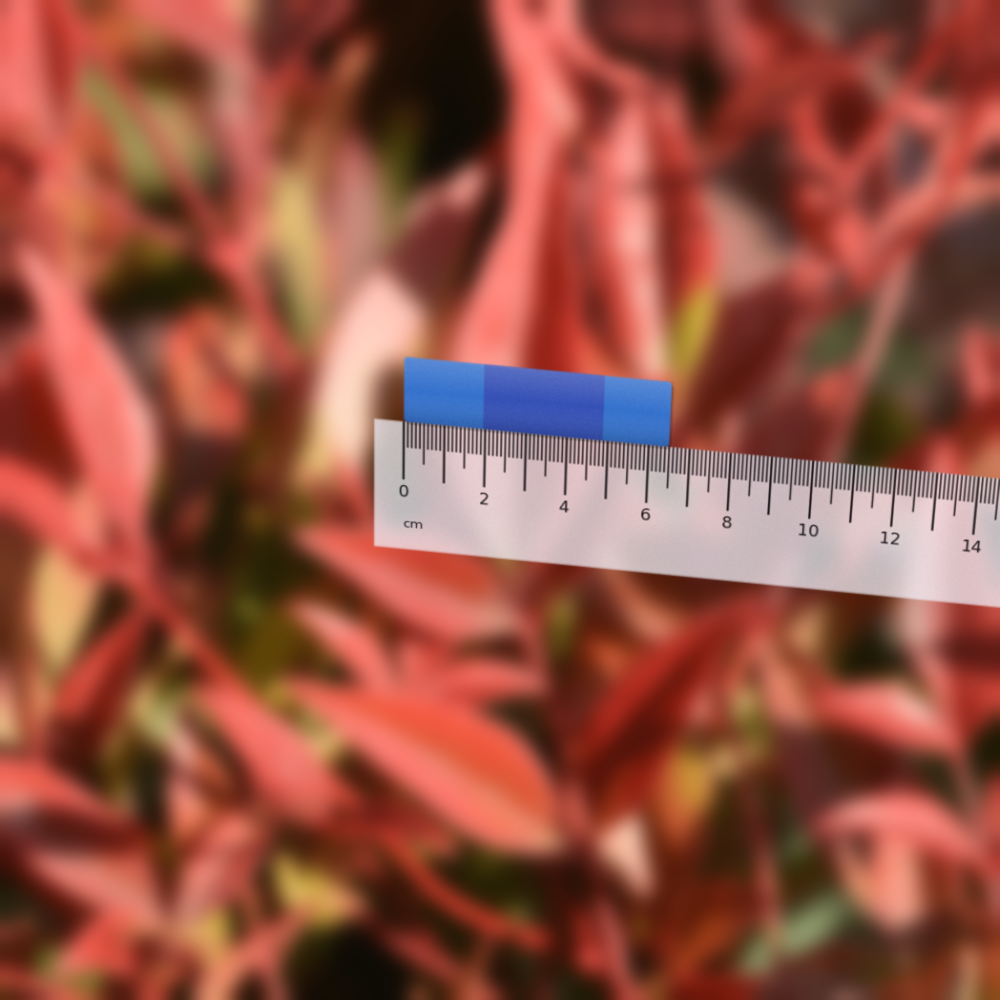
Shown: 6.5 (cm)
